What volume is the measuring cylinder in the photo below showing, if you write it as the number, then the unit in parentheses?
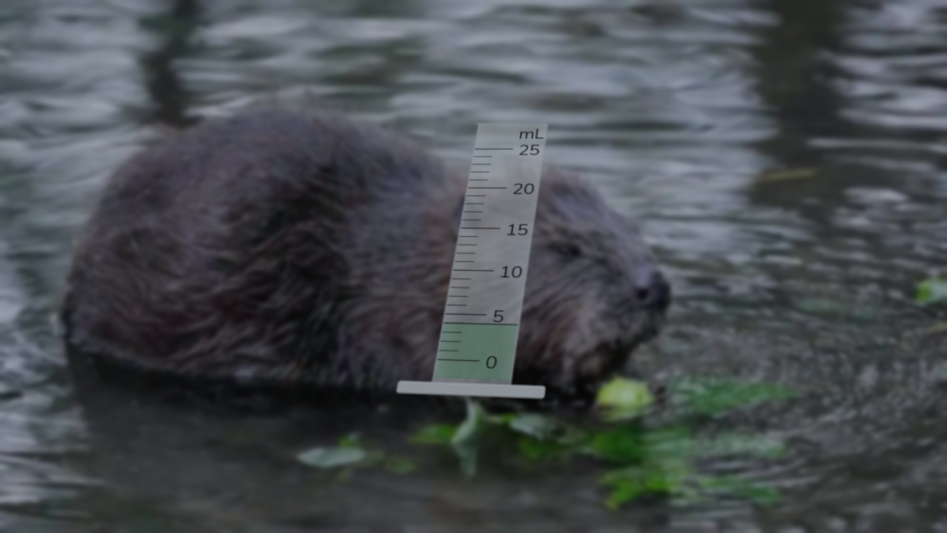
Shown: 4 (mL)
